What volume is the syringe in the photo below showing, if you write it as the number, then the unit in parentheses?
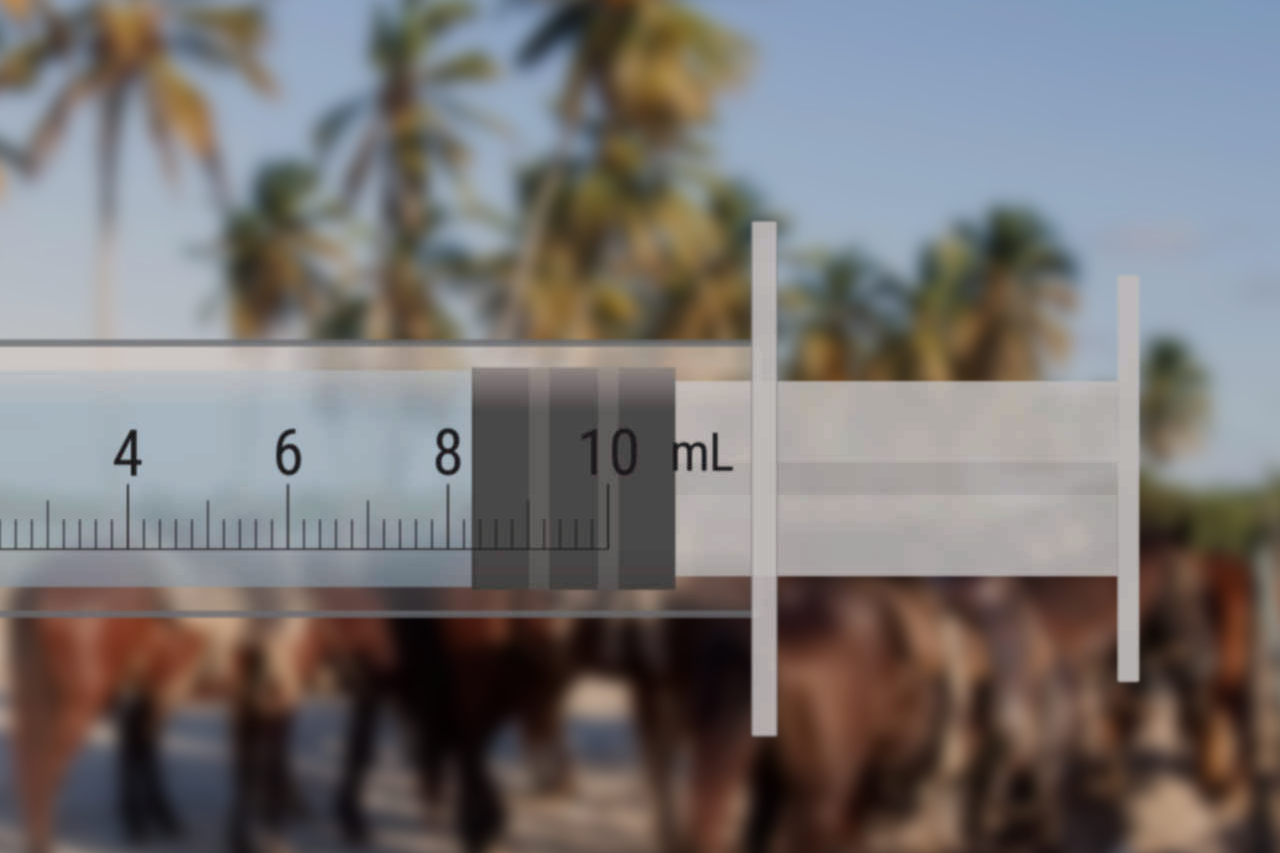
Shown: 8.3 (mL)
